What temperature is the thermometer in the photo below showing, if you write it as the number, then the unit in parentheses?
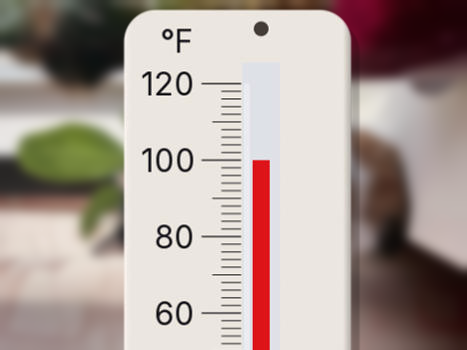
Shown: 100 (°F)
